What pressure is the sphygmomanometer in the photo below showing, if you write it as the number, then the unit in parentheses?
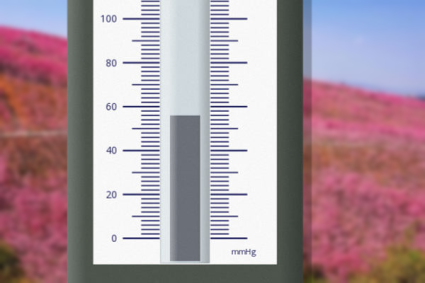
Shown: 56 (mmHg)
